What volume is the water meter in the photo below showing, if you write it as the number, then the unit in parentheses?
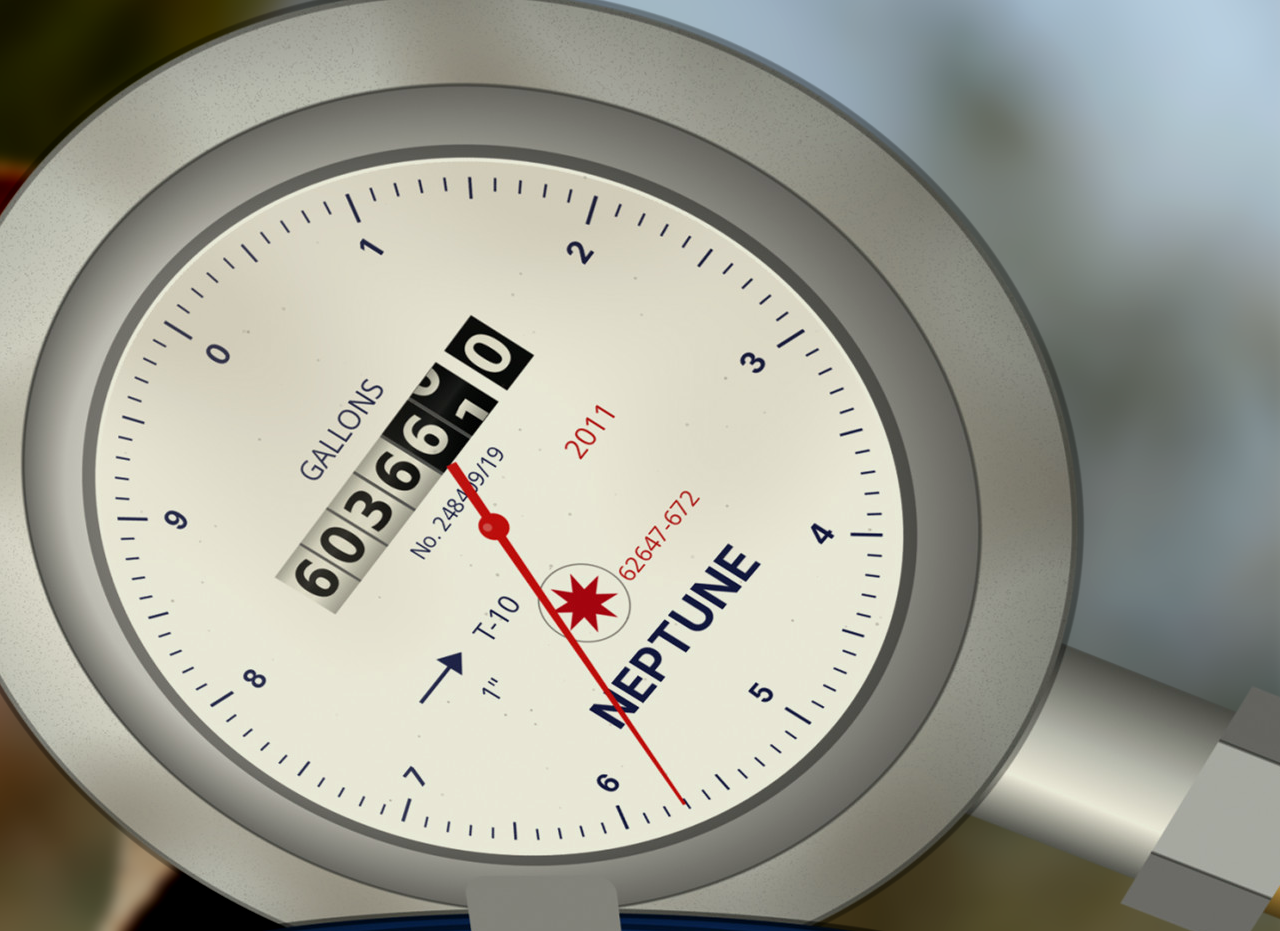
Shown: 6036605.7 (gal)
